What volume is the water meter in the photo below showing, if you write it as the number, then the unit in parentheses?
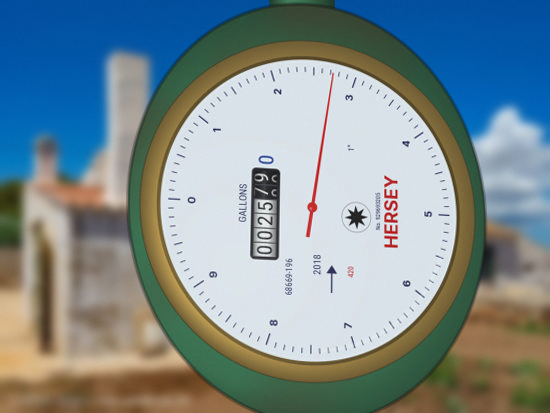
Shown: 25792.7 (gal)
